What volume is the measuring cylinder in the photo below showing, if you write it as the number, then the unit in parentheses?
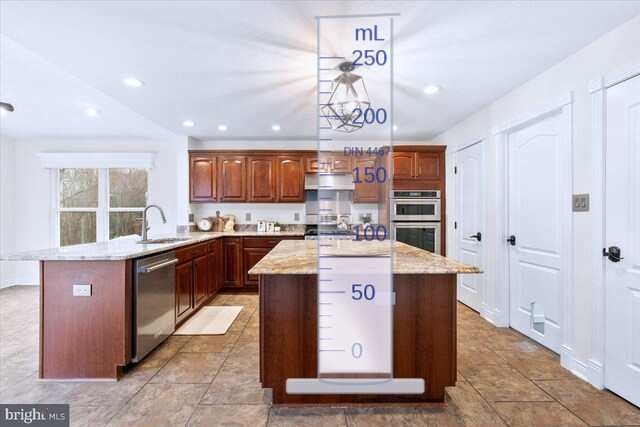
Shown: 80 (mL)
